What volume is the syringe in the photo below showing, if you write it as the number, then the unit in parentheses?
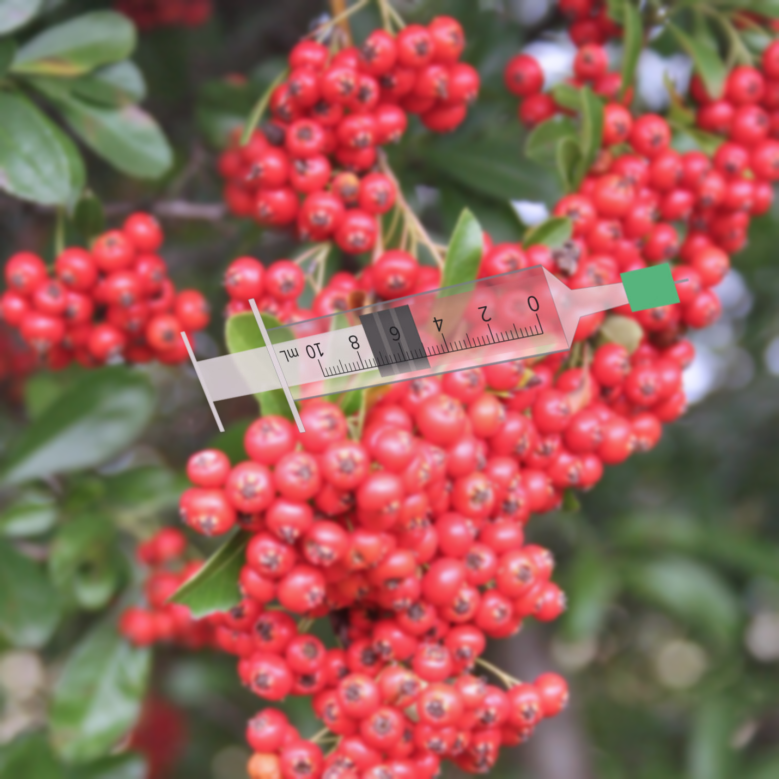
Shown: 5 (mL)
